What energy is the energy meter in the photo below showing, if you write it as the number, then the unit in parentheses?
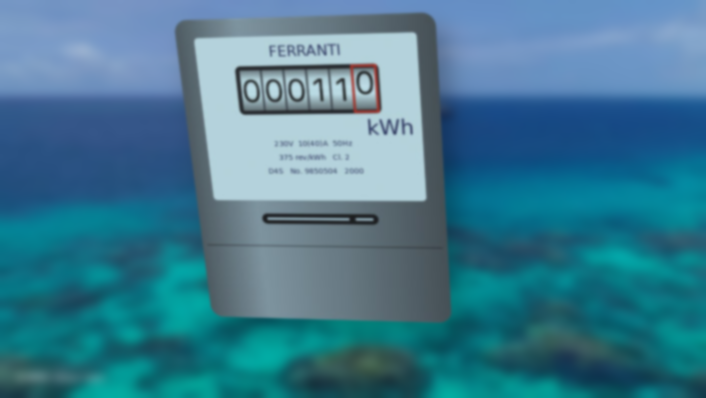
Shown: 11.0 (kWh)
